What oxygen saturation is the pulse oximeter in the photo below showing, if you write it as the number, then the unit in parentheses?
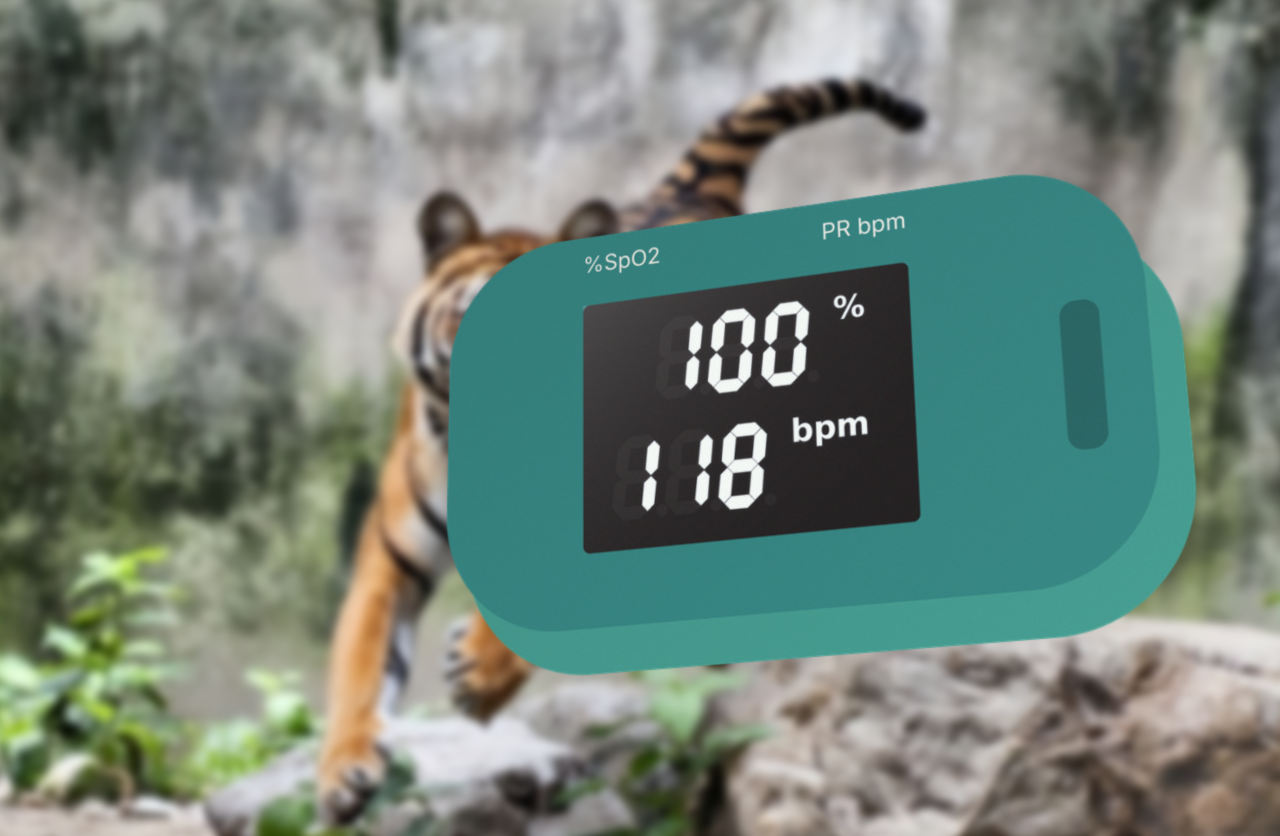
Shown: 100 (%)
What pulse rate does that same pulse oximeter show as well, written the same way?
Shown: 118 (bpm)
